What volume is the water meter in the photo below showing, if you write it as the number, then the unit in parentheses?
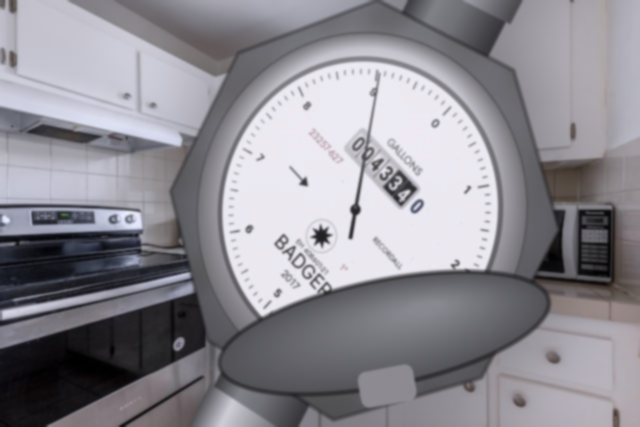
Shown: 43339.0 (gal)
